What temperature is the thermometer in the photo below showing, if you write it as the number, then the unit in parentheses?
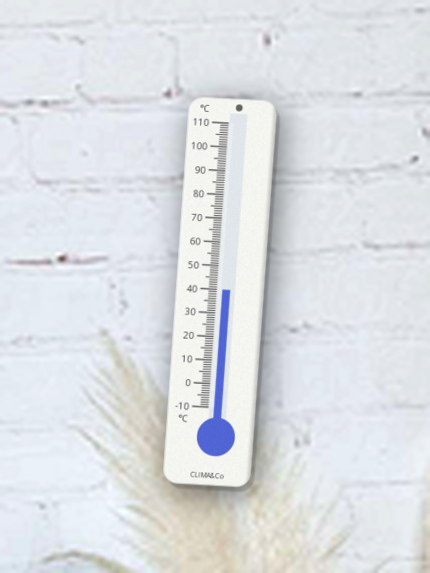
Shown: 40 (°C)
